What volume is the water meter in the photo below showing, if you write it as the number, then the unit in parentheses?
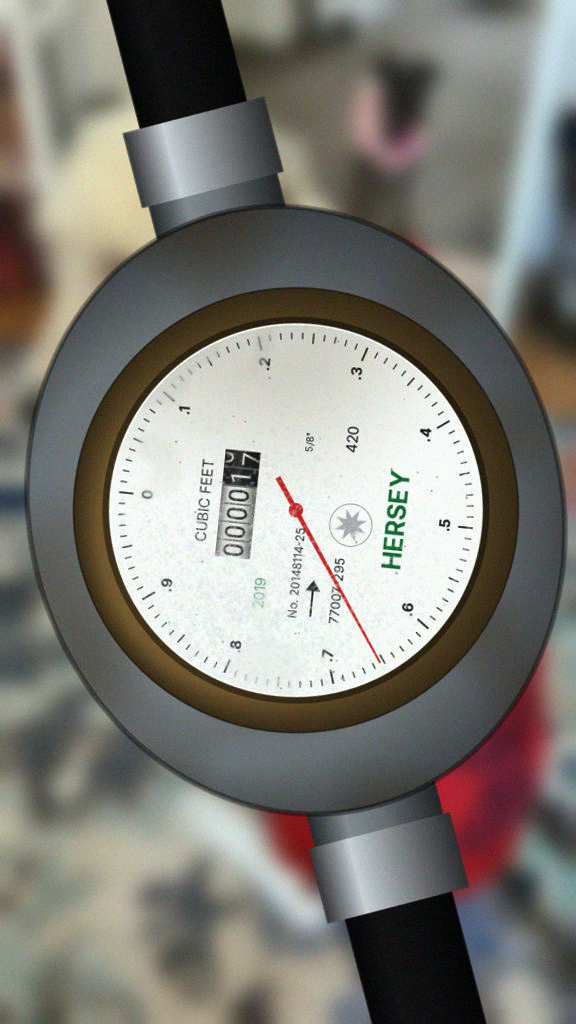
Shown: 16.65 (ft³)
